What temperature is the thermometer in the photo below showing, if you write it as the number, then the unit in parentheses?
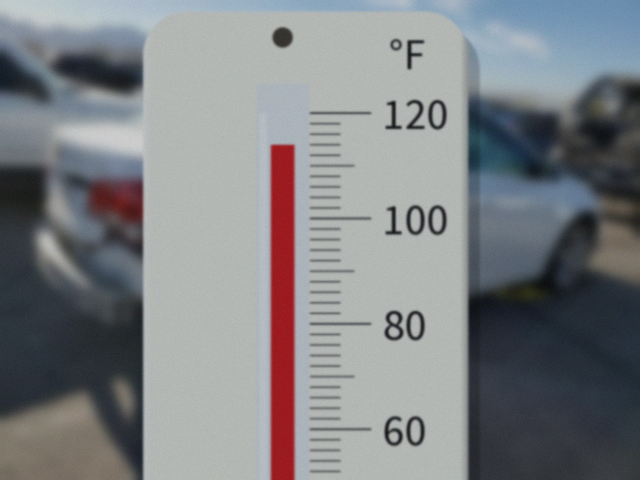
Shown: 114 (°F)
